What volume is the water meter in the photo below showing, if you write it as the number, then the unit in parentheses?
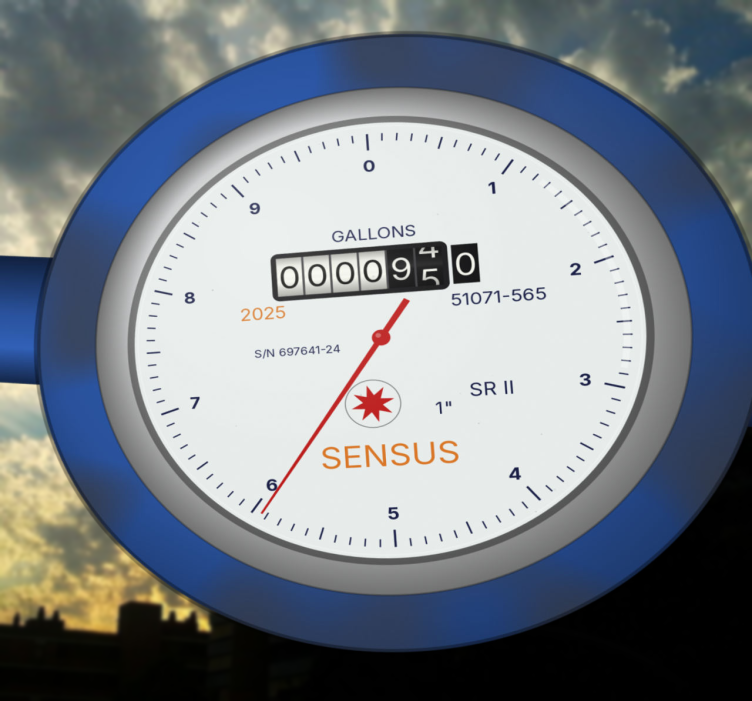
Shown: 945.9 (gal)
